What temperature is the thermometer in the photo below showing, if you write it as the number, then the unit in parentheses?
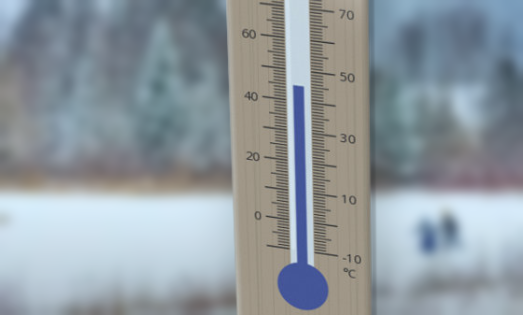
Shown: 45 (°C)
